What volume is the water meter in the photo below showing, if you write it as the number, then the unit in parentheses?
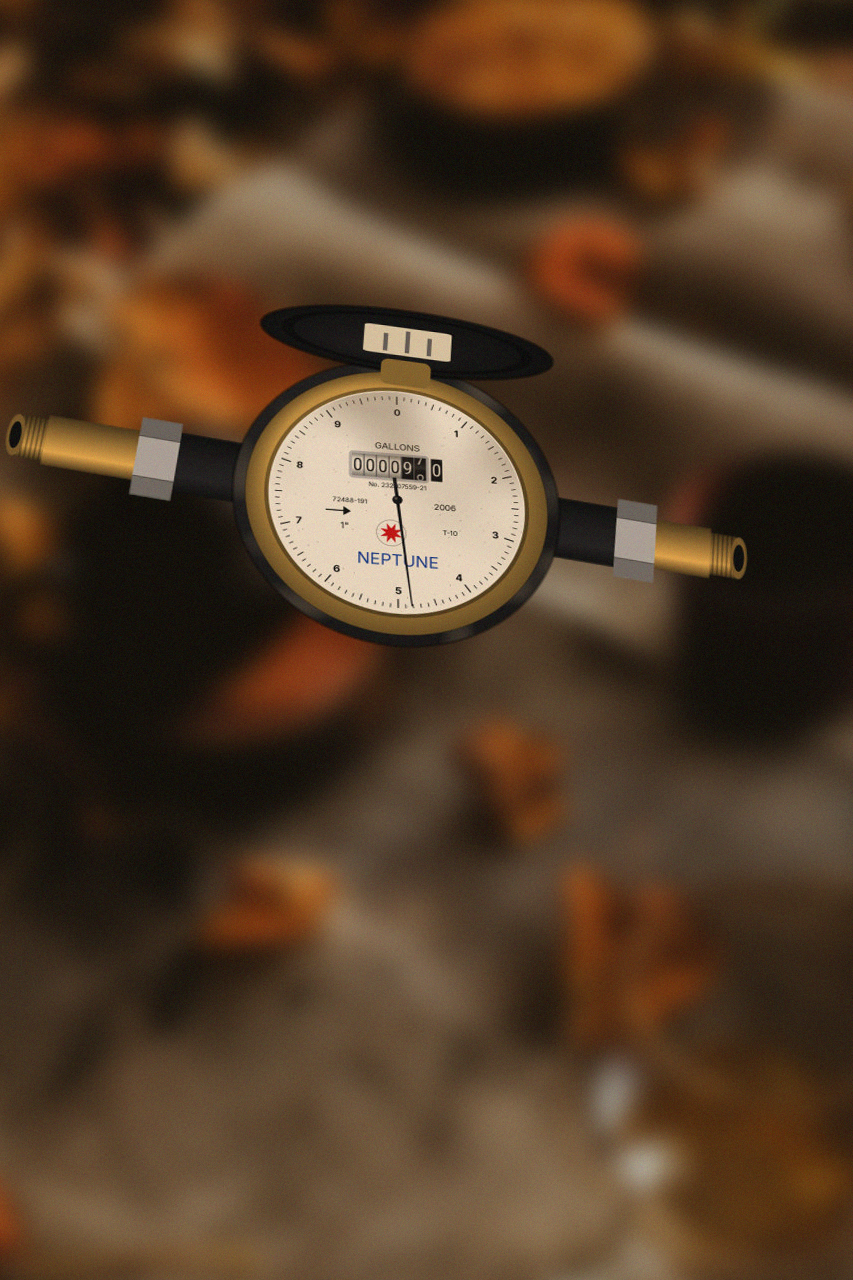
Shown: 974.8 (gal)
